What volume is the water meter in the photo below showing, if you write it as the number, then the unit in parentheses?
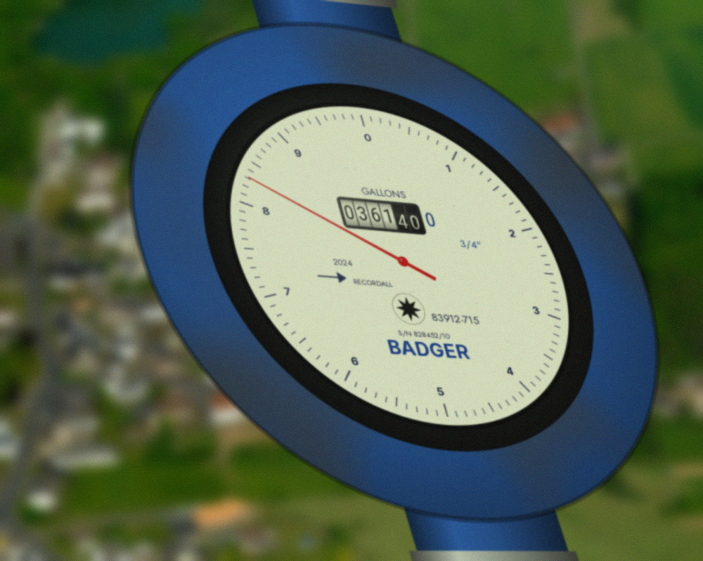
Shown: 361398.3 (gal)
